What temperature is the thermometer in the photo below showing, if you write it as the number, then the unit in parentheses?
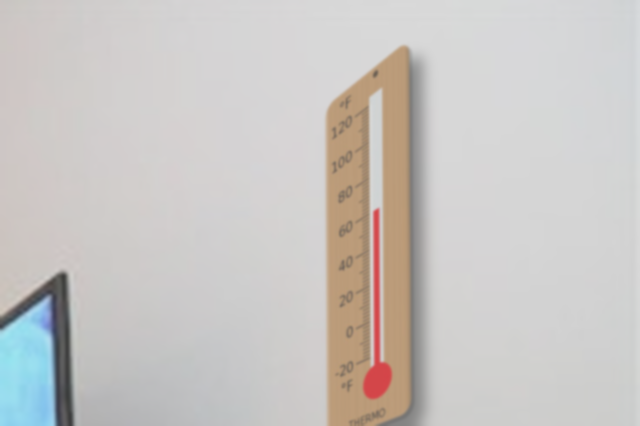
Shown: 60 (°F)
